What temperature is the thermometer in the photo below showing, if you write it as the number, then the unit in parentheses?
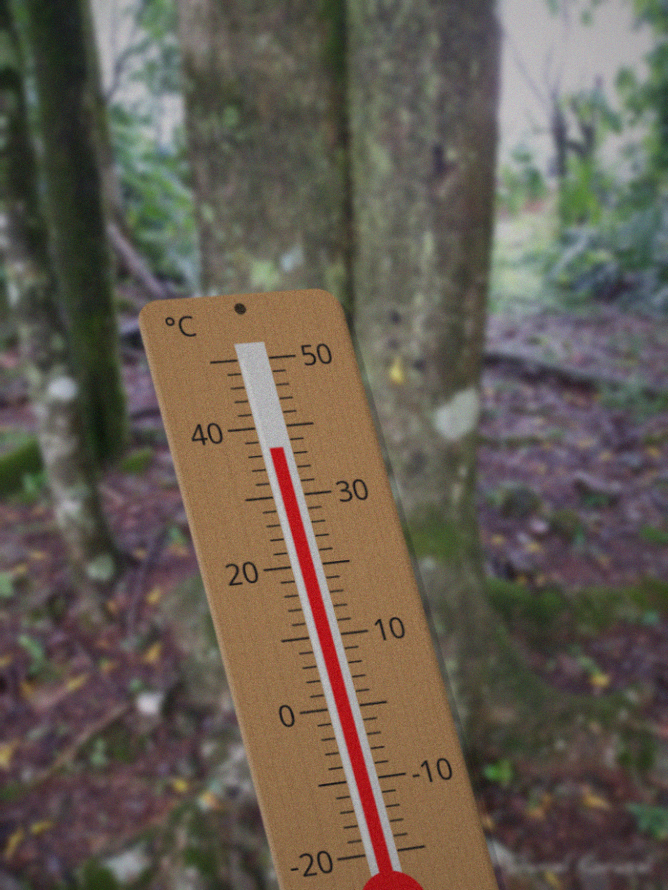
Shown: 37 (°C)
